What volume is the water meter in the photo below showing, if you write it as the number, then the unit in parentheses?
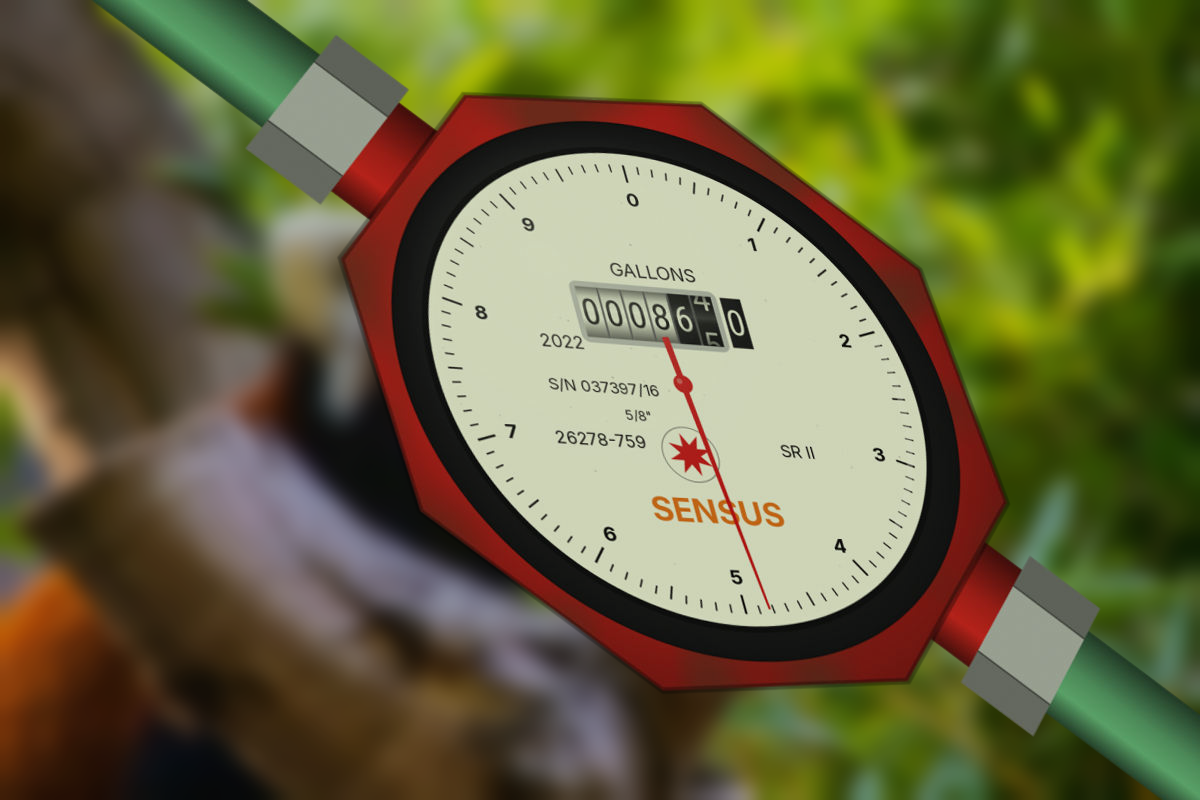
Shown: 8644.8 (gal)
